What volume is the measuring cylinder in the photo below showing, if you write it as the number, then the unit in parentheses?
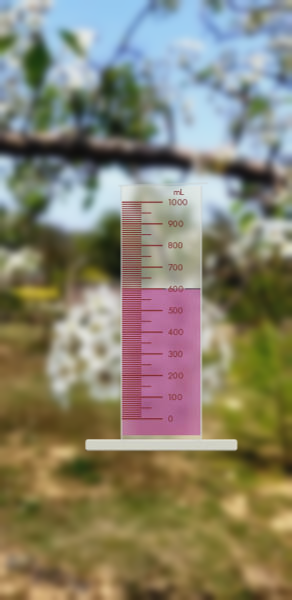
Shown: 600 (mL)
